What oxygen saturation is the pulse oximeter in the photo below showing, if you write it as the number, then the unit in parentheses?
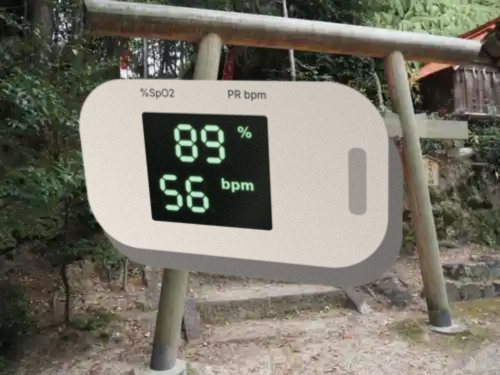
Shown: 89 (%)
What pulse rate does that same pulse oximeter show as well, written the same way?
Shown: 56 (bpm)
